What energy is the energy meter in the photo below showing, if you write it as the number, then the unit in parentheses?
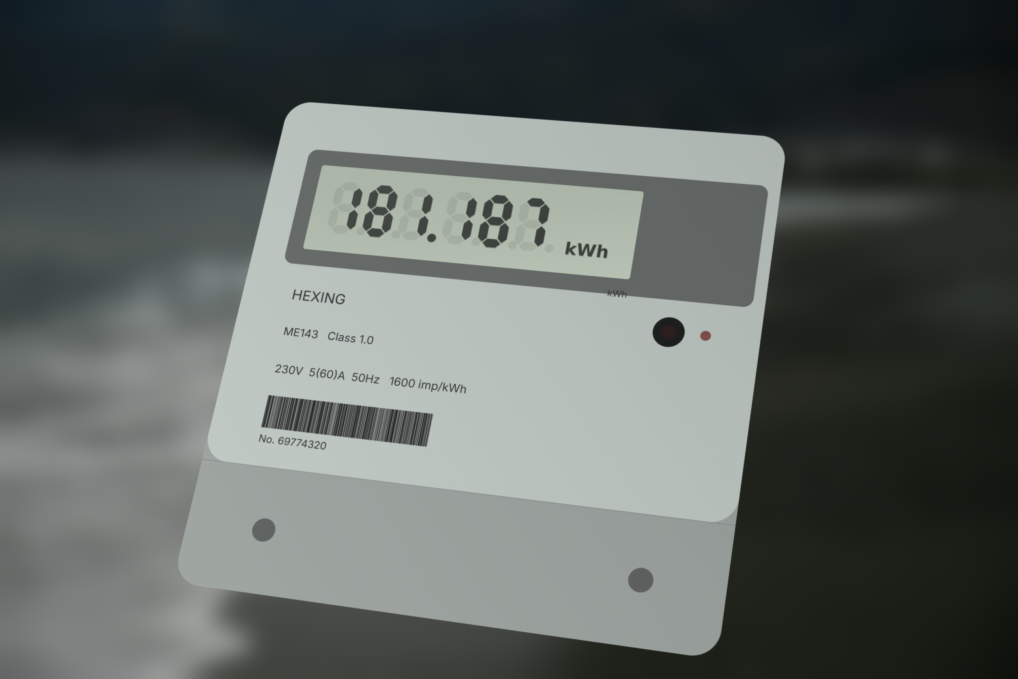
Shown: 181.187 (kWh)
